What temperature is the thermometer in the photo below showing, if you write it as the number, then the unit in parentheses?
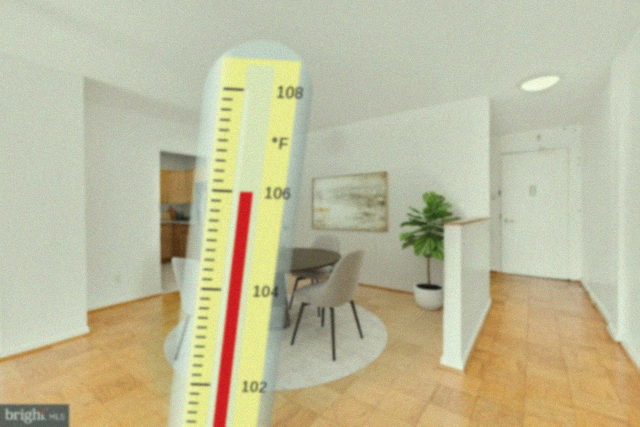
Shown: 106 (°F)
